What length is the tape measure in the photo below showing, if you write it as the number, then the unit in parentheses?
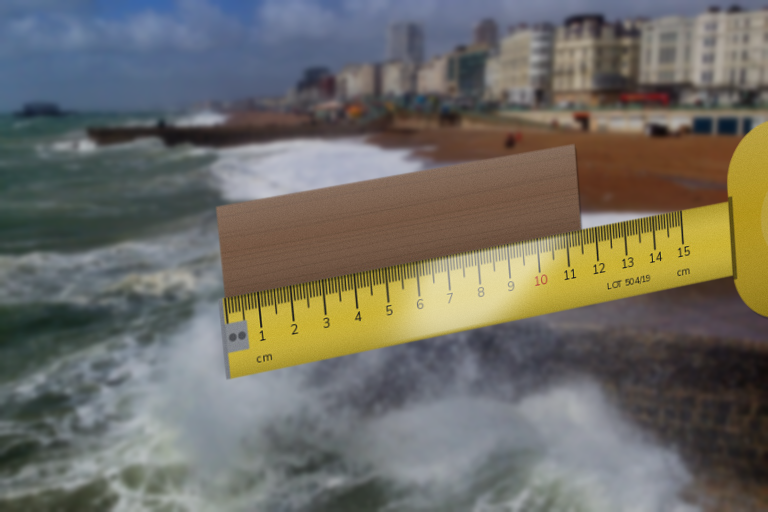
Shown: 11.5 (cm)
